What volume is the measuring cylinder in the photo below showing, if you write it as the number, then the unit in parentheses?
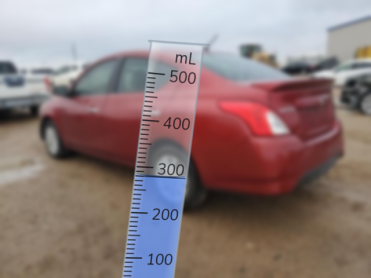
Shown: 280 (mL)
